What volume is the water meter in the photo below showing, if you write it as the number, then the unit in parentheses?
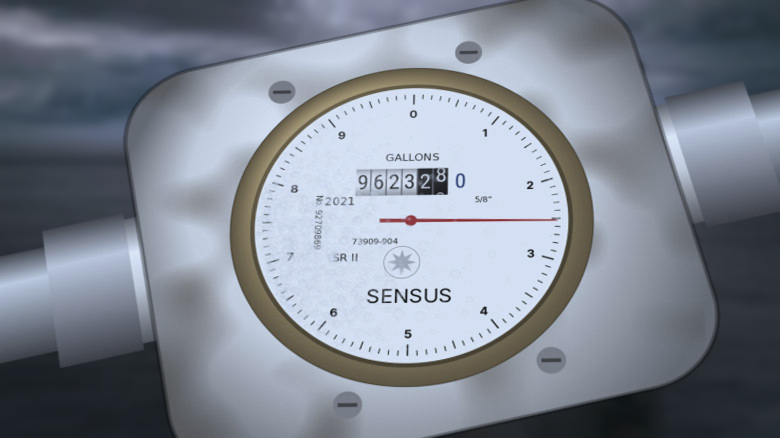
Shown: 9623282.5 (gal)
